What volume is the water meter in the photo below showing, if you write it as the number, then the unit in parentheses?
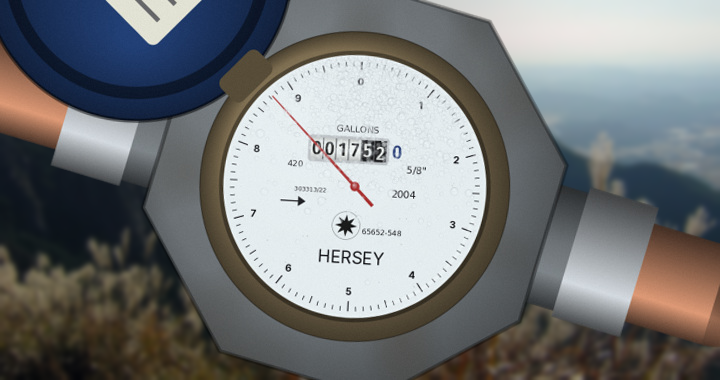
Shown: 17518.7 (gal)
